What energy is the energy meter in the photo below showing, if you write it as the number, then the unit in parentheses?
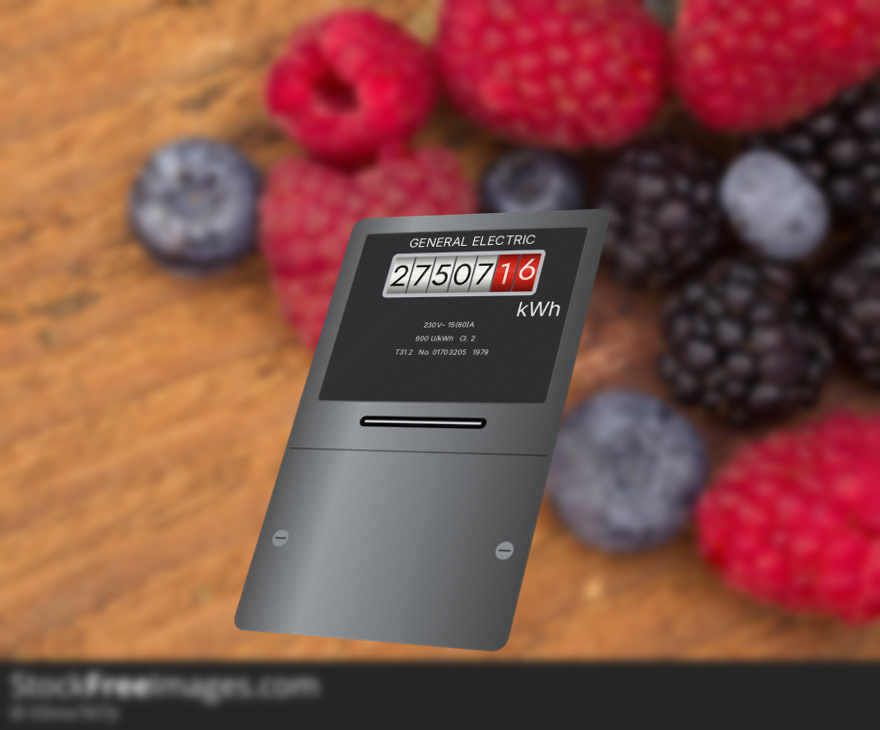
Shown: 27507.16 (kWh)
